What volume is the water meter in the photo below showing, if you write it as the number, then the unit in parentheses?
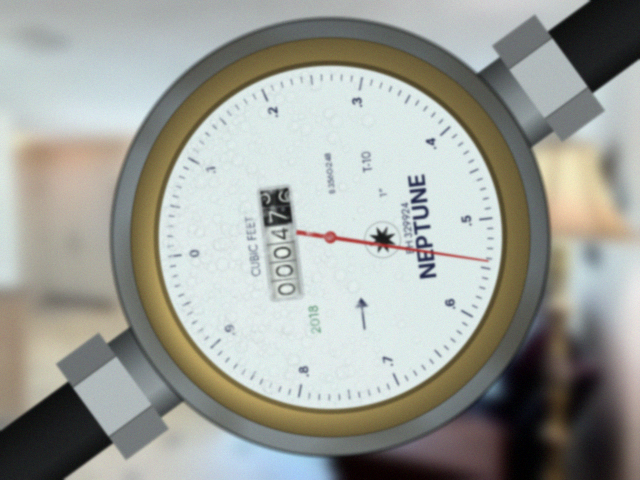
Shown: 475.54 (ft³)
